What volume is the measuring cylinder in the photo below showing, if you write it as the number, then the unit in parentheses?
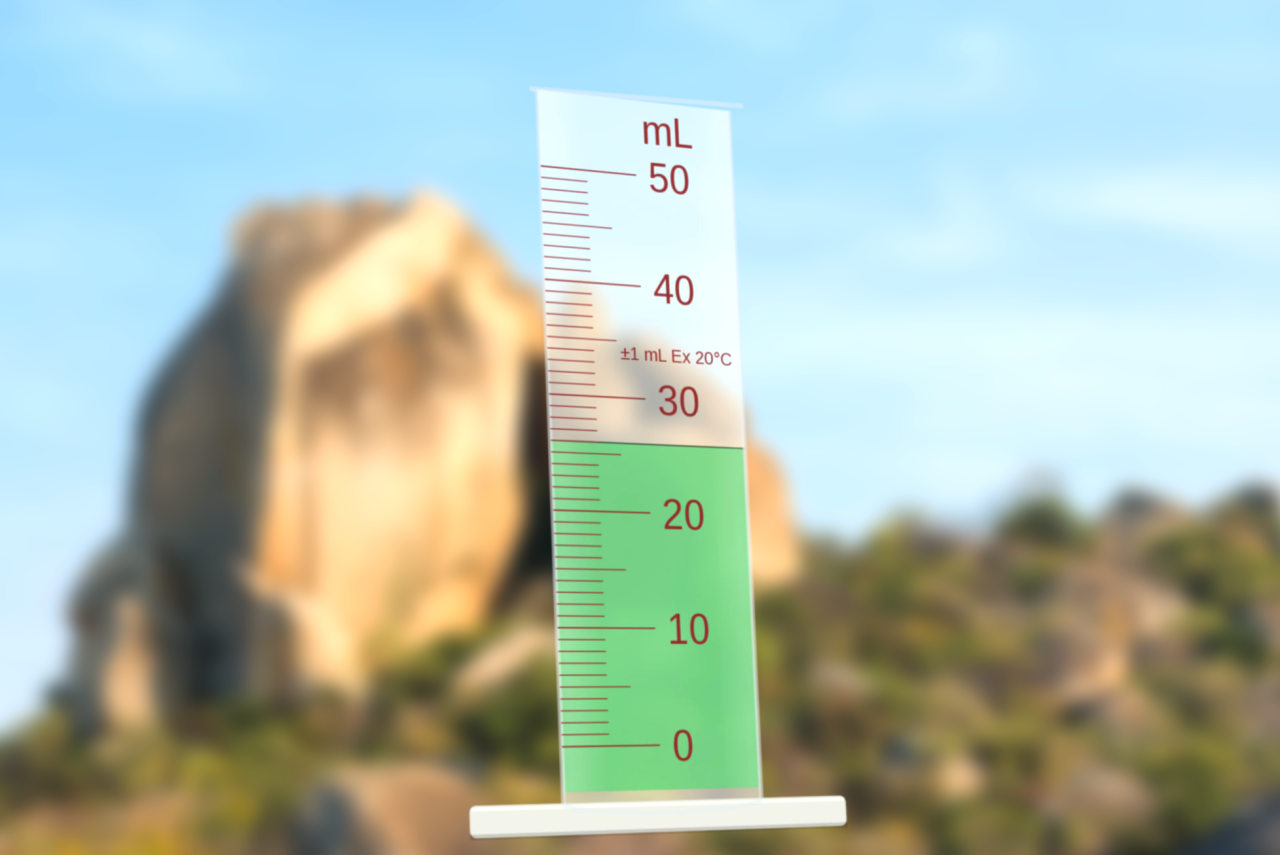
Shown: 26 (mL)
